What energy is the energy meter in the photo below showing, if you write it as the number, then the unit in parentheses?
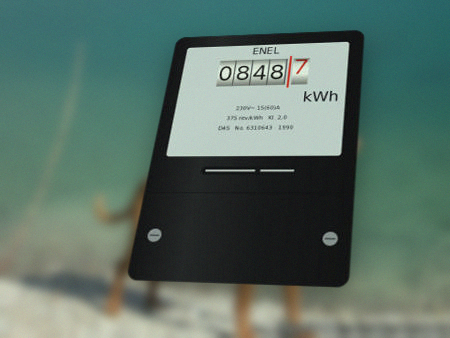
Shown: 848.7 (kWh)
